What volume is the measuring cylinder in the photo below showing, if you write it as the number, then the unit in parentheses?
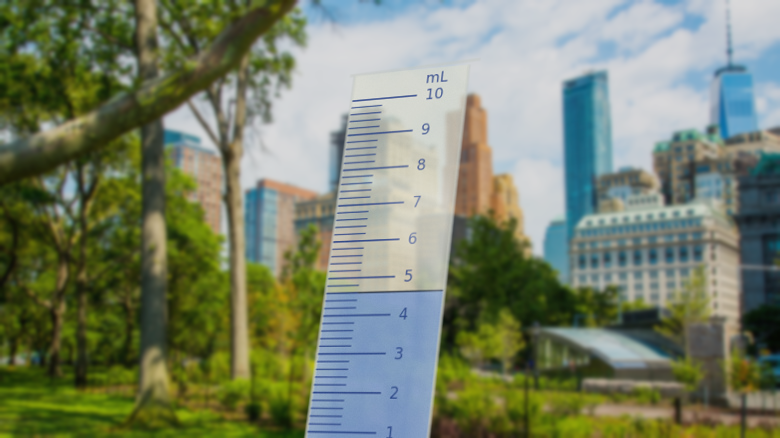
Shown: 4.6 (mL)
